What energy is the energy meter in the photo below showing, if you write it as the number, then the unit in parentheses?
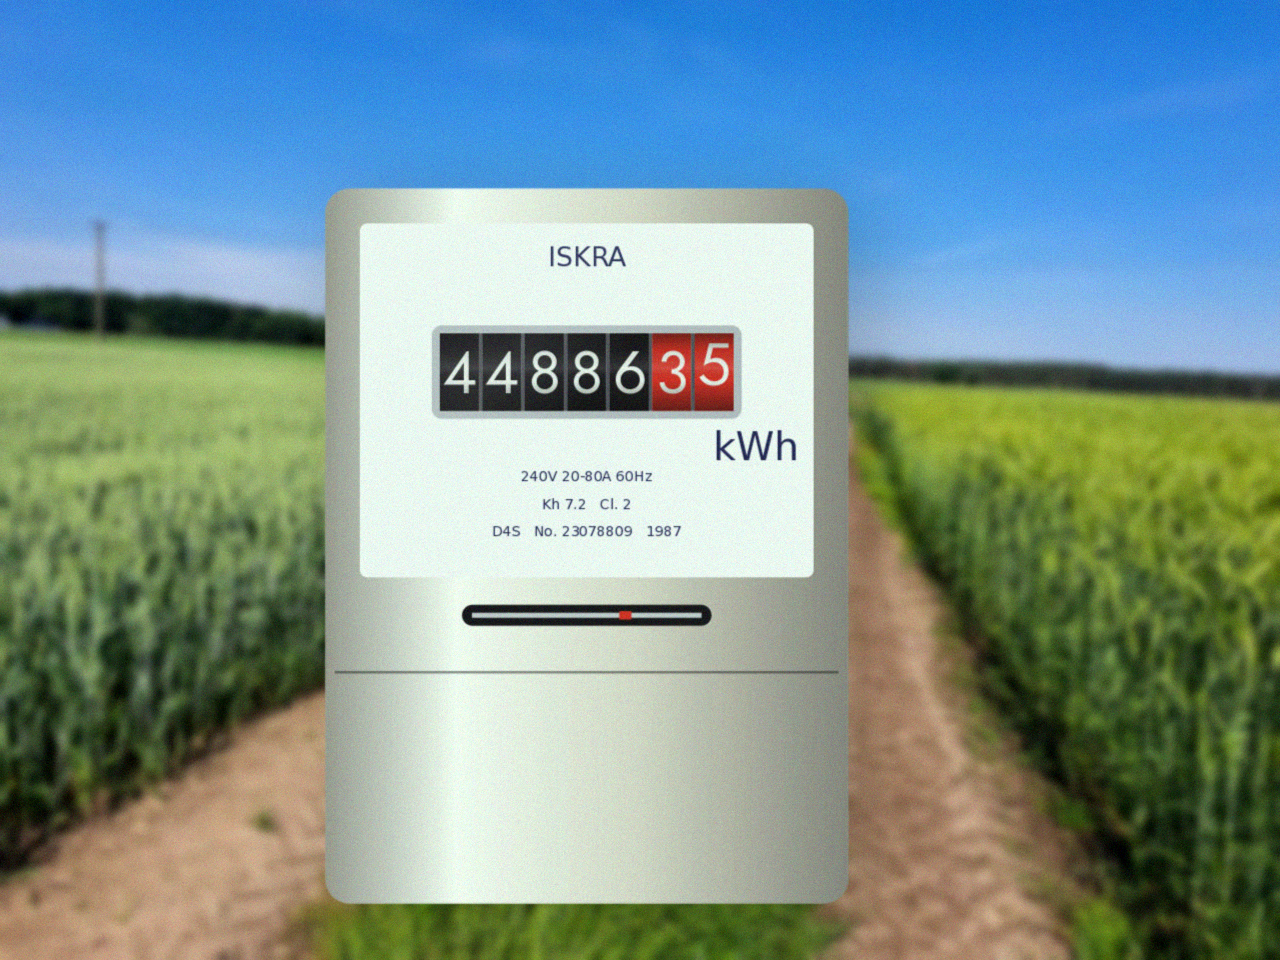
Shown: 44886.35 (kWh)
